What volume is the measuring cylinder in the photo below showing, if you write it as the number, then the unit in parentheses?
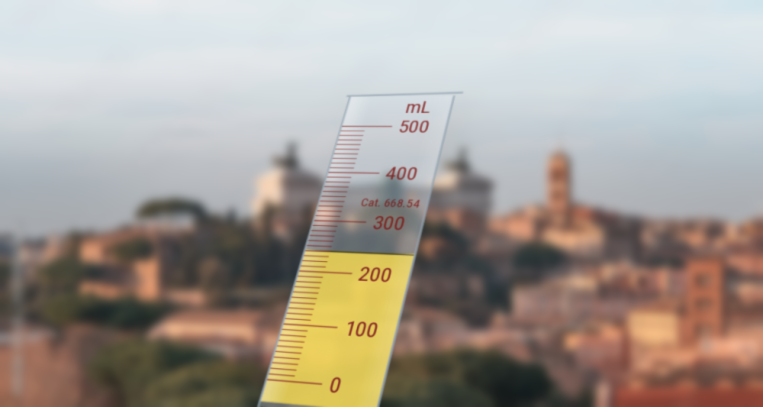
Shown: 240 (mL)
